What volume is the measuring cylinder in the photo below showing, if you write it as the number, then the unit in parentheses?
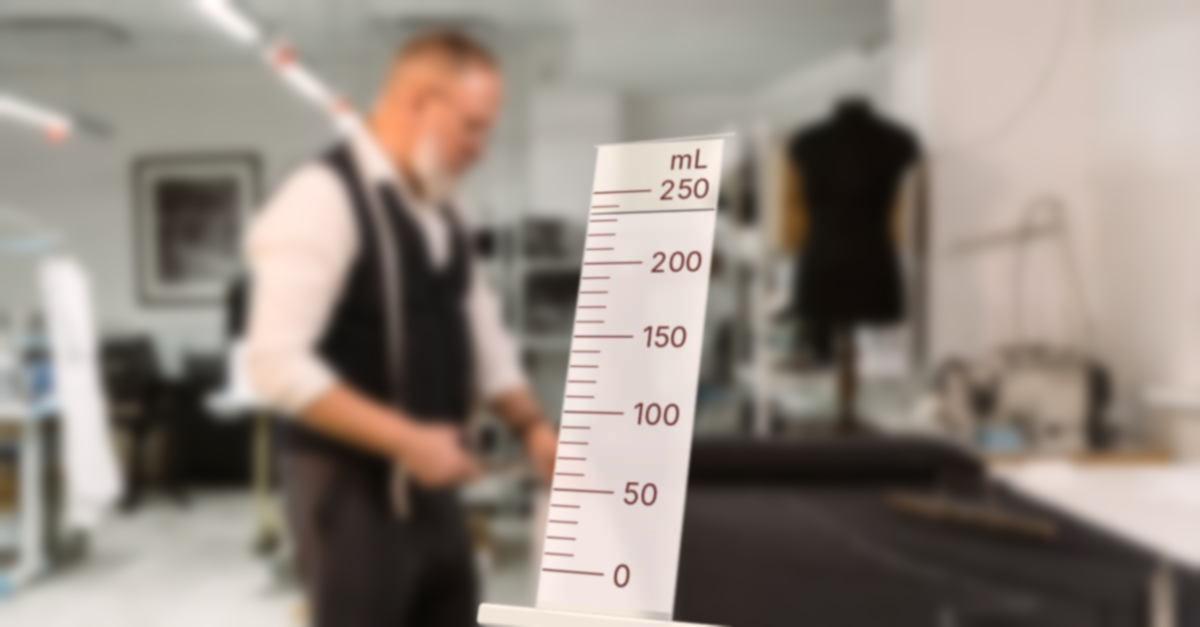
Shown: 235 (mL)
